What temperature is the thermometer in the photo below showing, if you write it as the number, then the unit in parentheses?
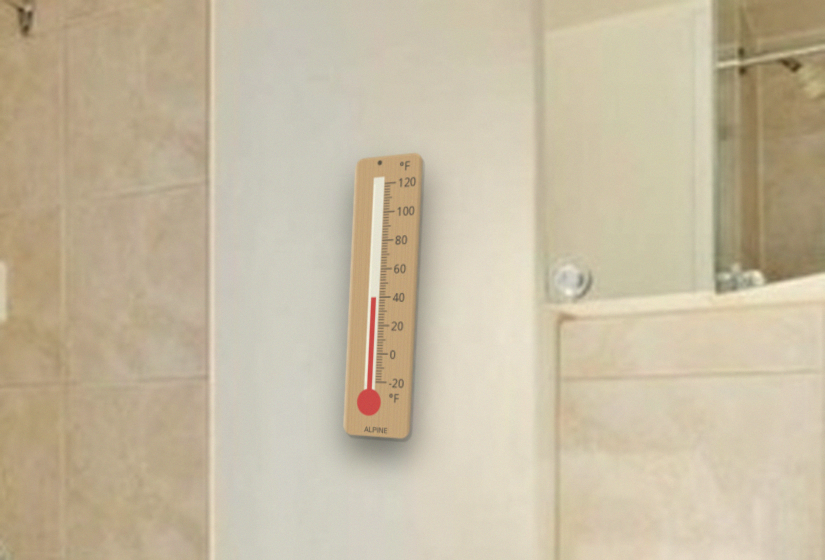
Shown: 40 (°F)
